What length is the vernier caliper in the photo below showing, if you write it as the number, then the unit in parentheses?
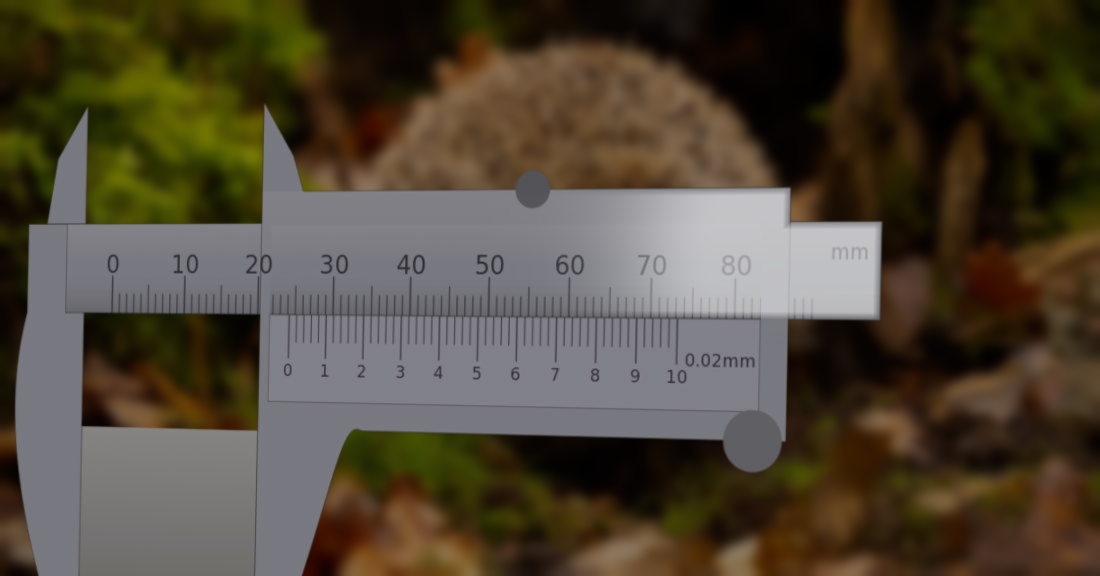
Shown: 24.2 (mm)
